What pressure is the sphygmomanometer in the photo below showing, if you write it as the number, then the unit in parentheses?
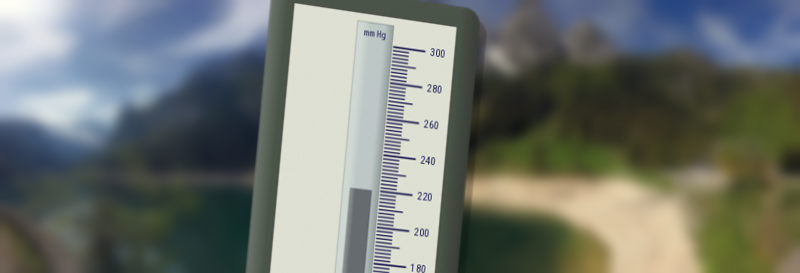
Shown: 220 (mmHg)
